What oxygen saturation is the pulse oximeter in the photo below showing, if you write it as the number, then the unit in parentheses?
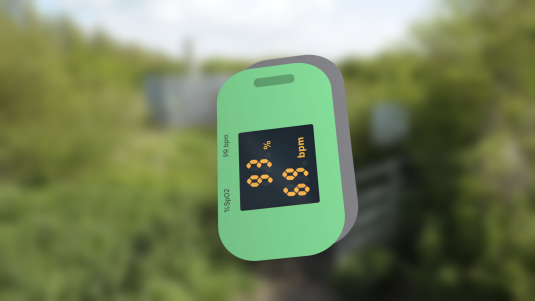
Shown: 93 (%)
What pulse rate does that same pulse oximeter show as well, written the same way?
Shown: 69 (bpm)
